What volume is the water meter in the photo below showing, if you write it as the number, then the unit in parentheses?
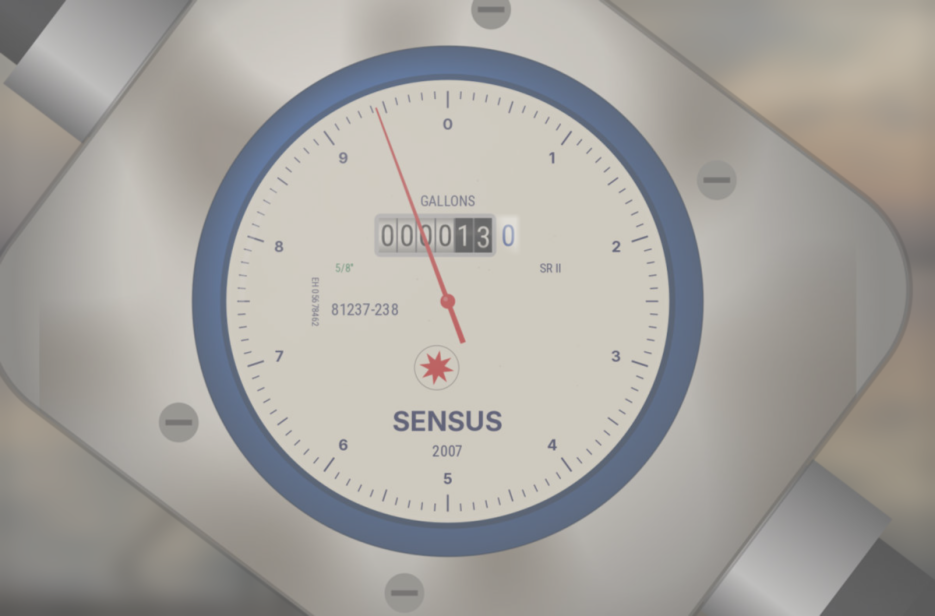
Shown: 129.4 (gal)
